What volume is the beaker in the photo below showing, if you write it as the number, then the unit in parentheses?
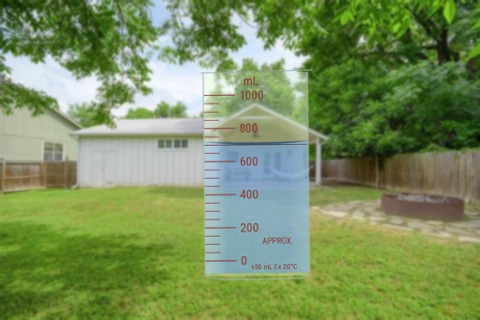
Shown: 700 (mL)
